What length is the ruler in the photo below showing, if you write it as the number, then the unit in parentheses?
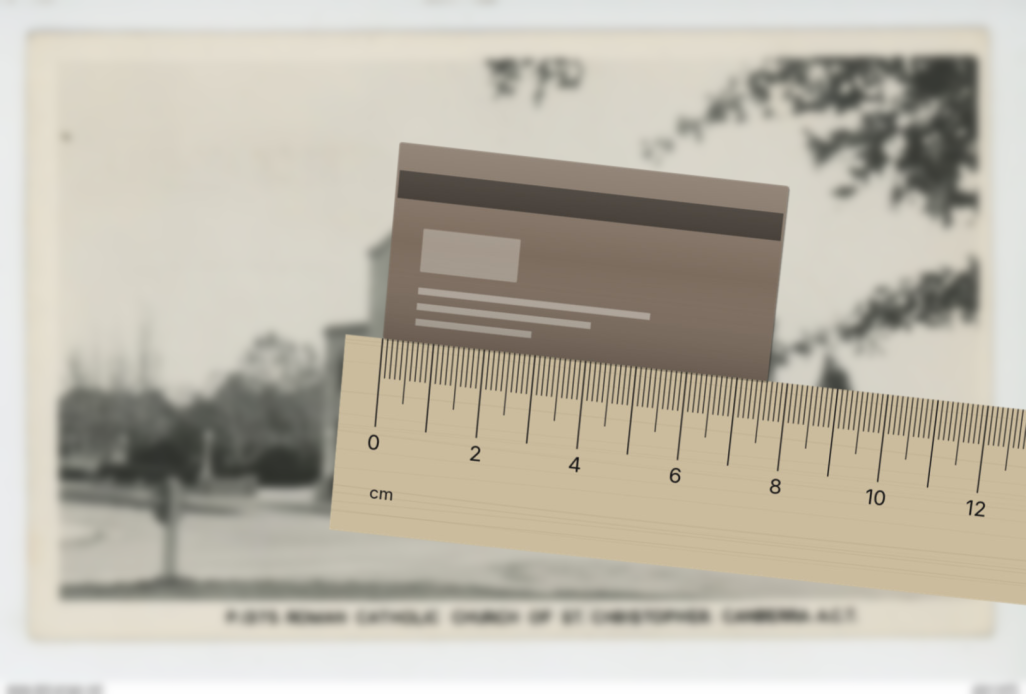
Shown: 7.6 (cm)
